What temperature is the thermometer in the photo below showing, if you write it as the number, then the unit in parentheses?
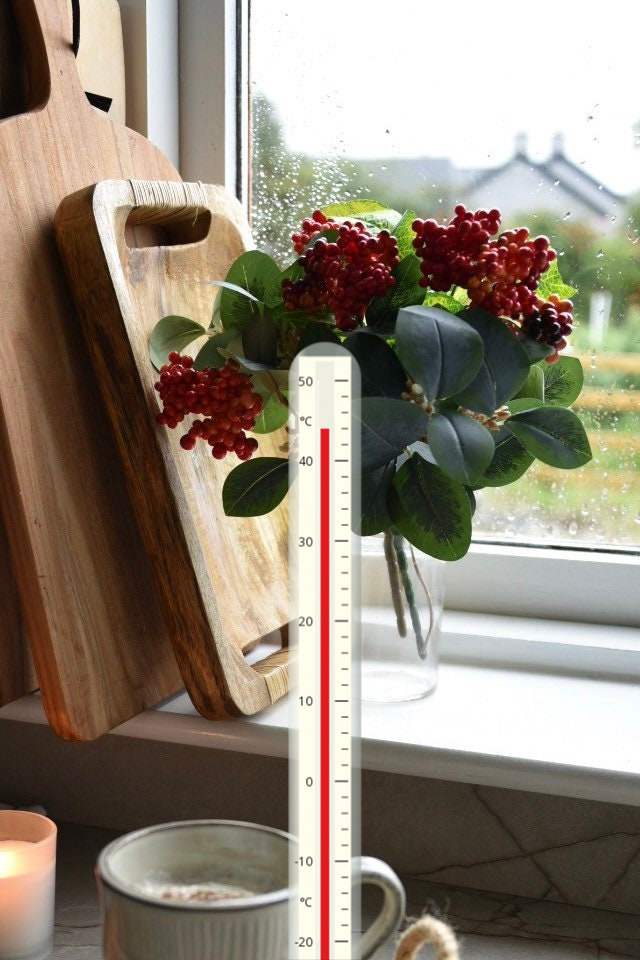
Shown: 44 (°C)
